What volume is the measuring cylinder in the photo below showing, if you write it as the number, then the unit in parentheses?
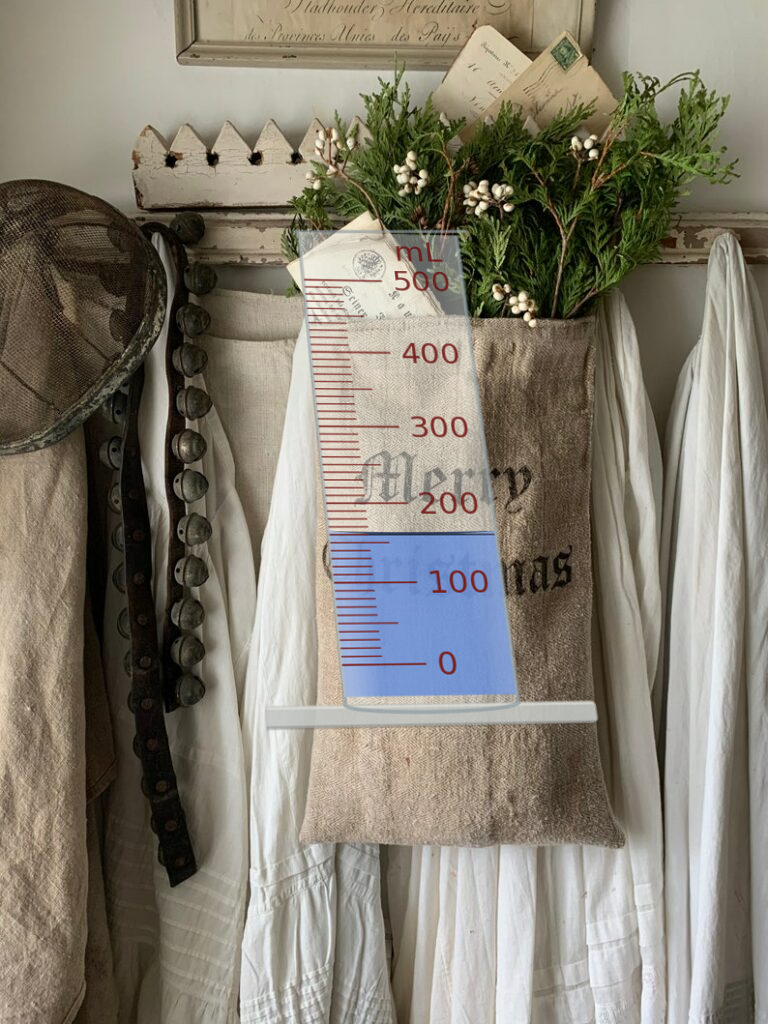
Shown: 160 (mL)
